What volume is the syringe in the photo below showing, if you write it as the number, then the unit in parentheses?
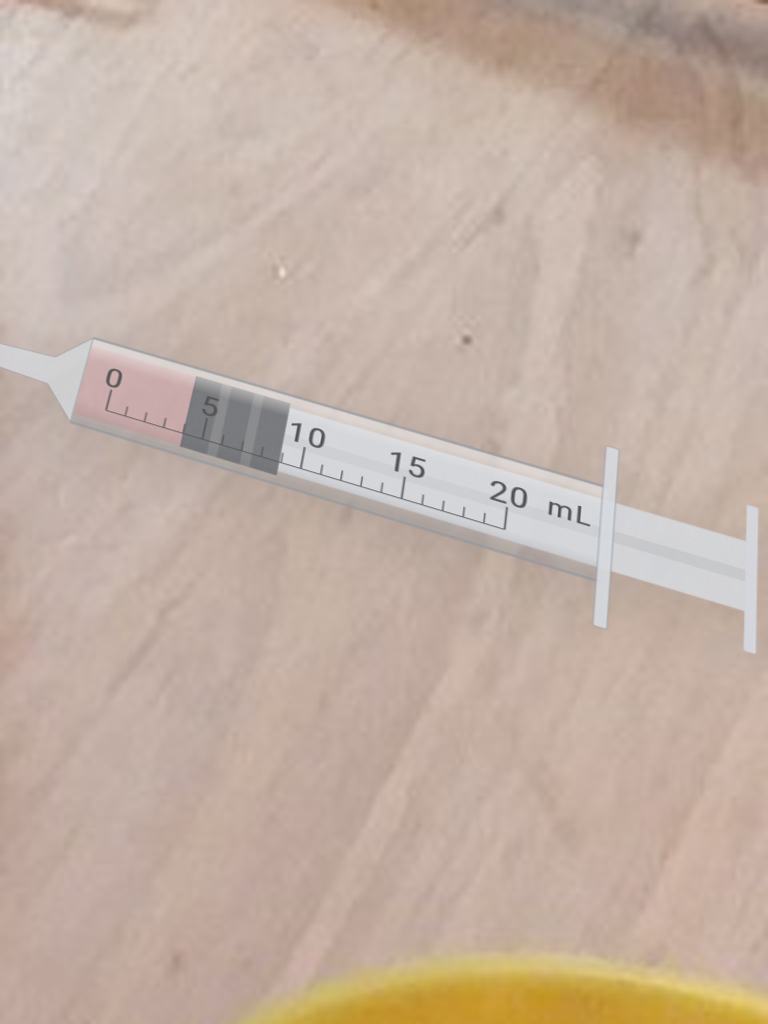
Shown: 4 (mL)
